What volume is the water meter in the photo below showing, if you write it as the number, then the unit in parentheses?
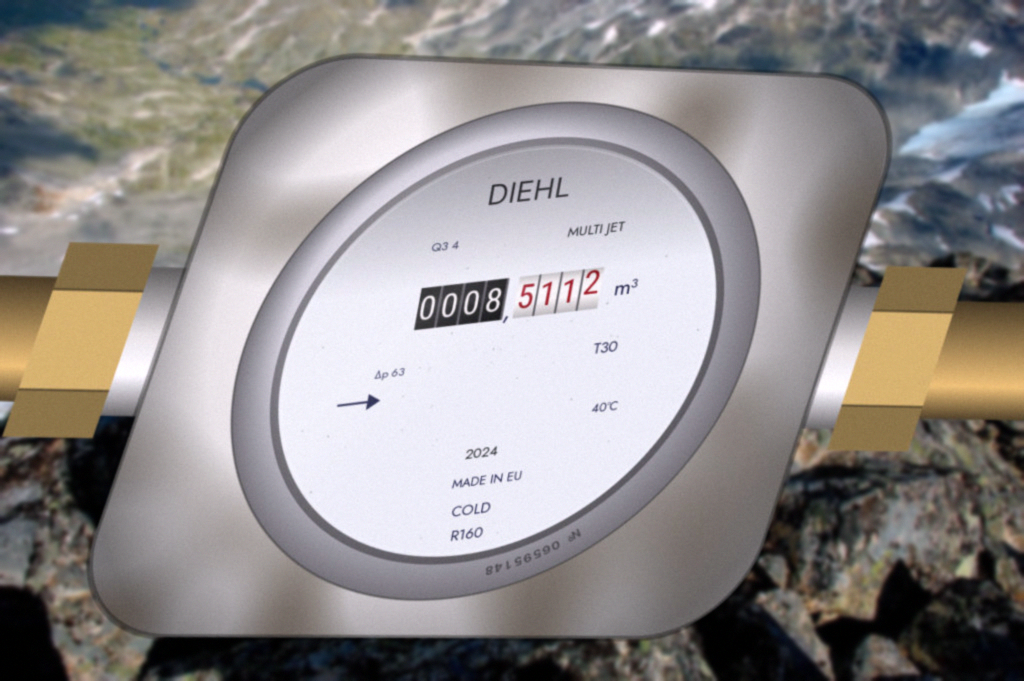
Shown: 8.5112 (m³)
